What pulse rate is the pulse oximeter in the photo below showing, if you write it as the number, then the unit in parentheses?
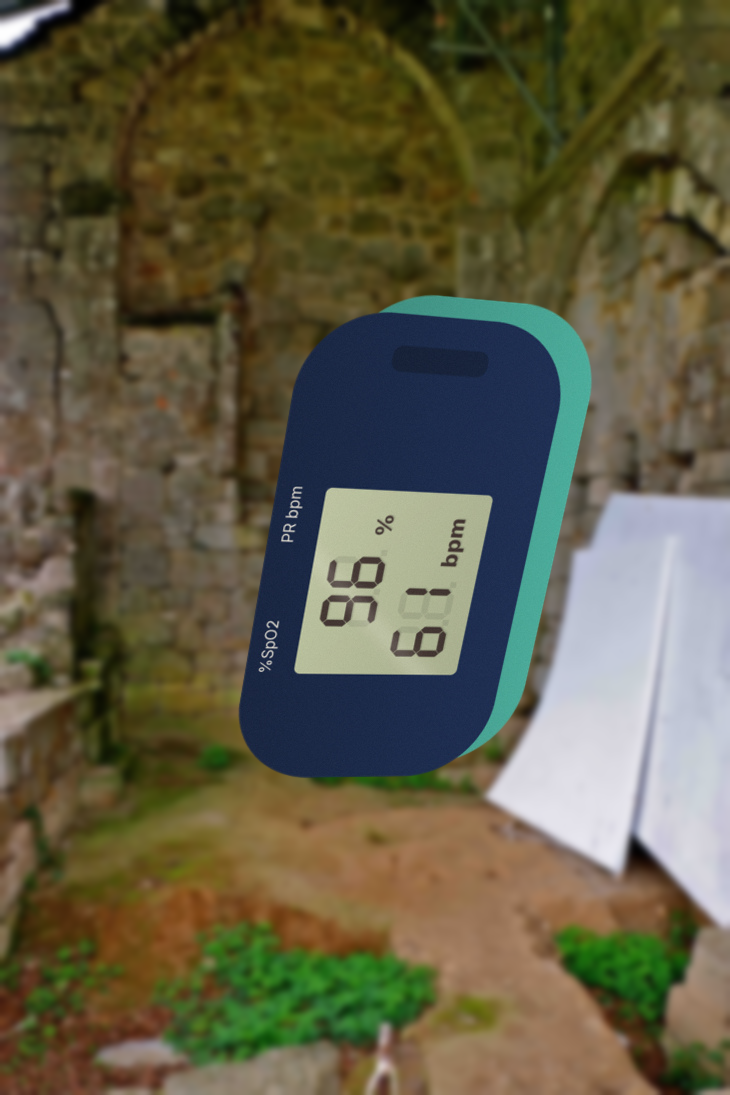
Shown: 61 (bpm)
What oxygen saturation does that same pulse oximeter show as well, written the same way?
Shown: 96 (%)
